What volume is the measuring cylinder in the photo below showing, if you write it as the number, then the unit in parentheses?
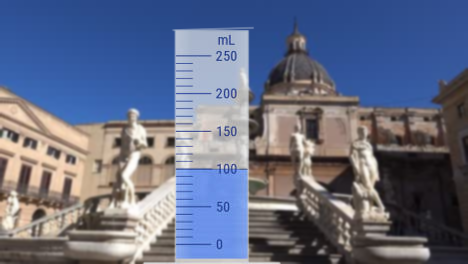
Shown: 100 (mL)
